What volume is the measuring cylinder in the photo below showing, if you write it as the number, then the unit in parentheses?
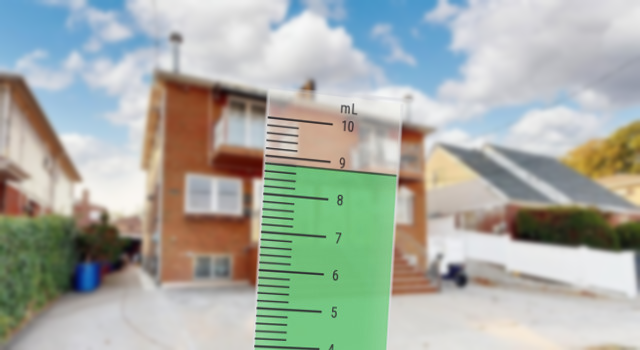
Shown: 8.8 (mL)
